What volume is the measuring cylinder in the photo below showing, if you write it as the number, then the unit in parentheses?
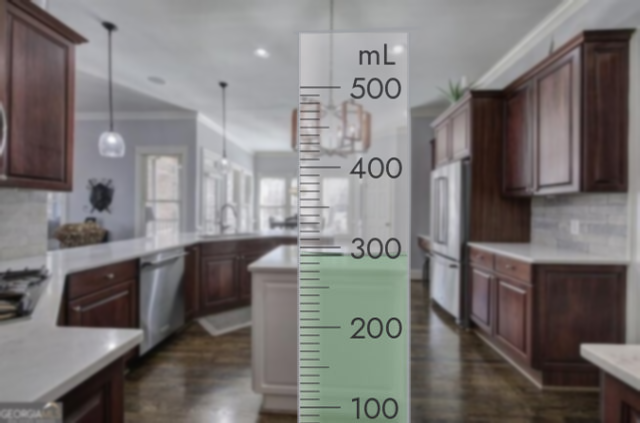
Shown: 290 (mL)
